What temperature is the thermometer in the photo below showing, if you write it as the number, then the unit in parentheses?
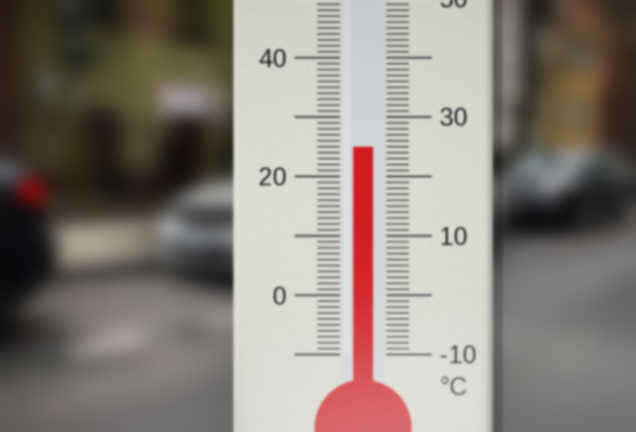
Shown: 25 (°C)
